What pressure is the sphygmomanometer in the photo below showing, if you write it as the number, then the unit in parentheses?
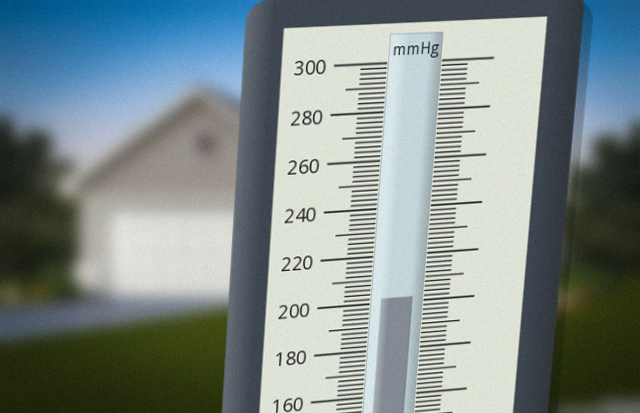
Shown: 202 (mmHg)
